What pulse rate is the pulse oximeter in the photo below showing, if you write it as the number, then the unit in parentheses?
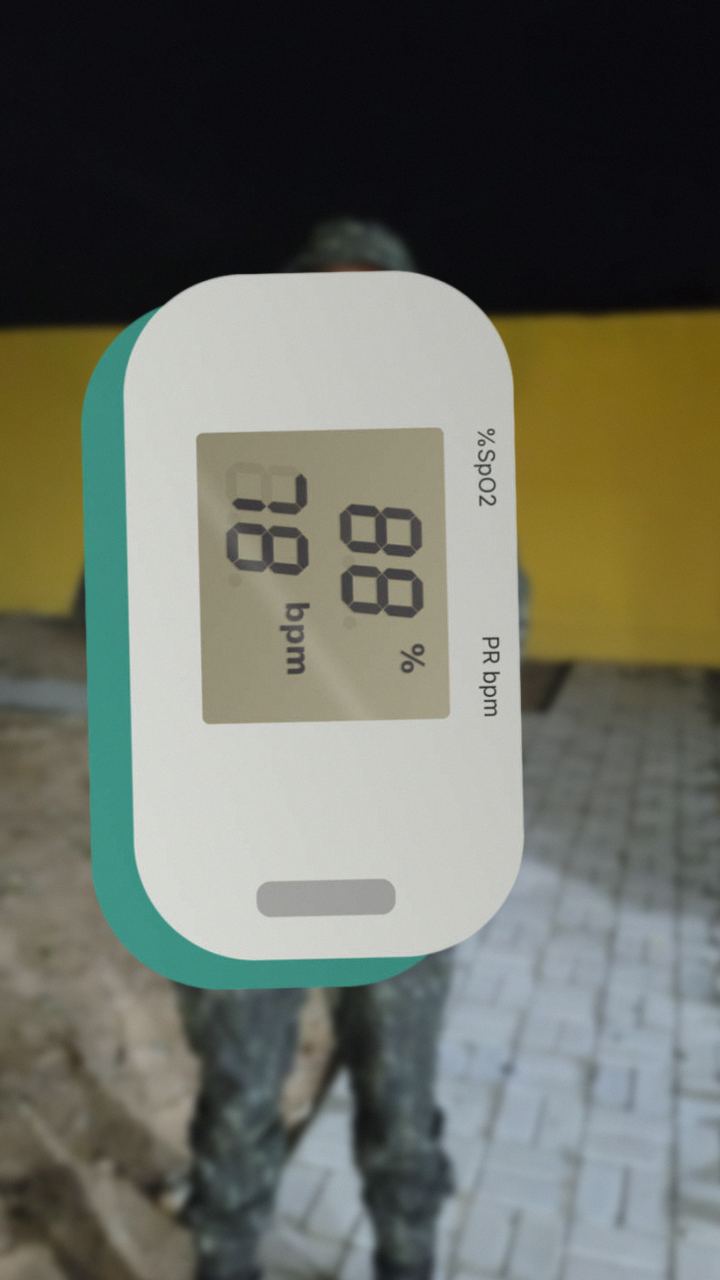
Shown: 78 (bpm)
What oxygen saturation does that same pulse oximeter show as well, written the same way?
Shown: 88 (%)
